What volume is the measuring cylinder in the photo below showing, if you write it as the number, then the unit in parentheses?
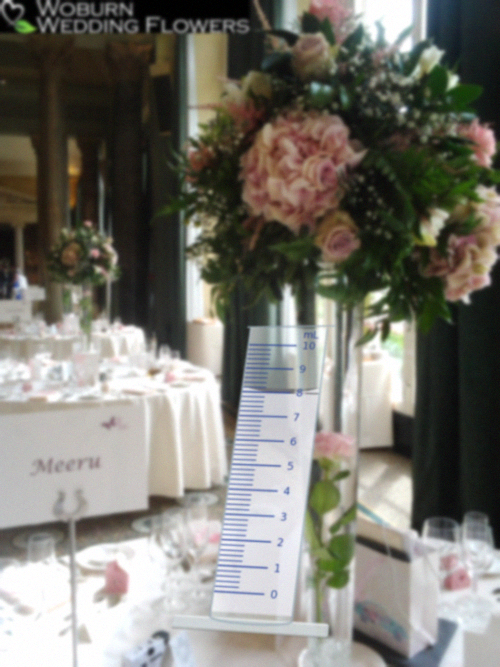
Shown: 8 (mL)
